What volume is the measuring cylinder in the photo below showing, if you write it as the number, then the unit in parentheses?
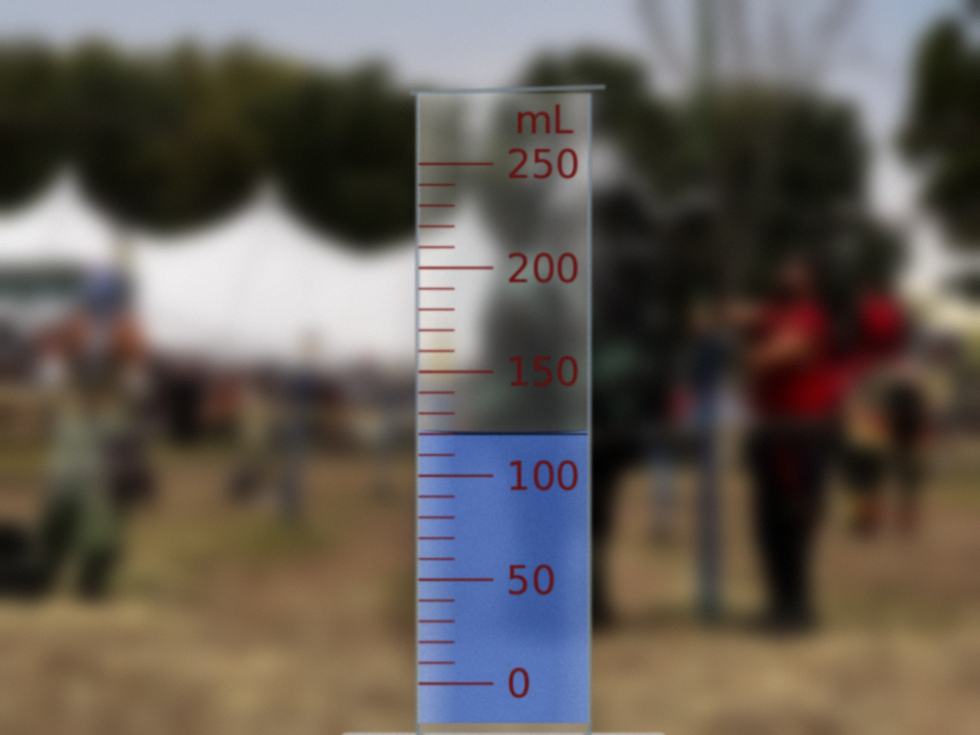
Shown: 120 (mL)
